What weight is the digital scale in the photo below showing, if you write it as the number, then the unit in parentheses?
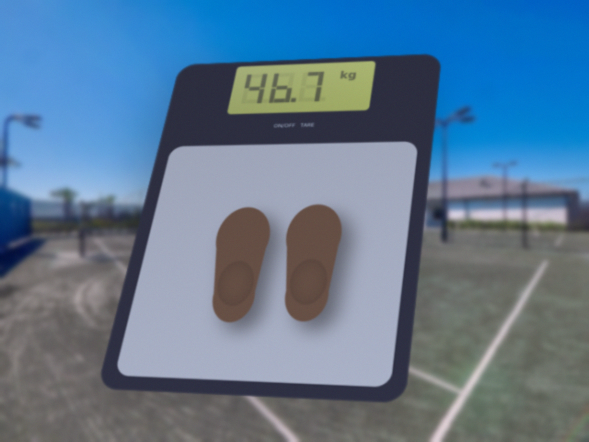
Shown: 46.7 (kg)
